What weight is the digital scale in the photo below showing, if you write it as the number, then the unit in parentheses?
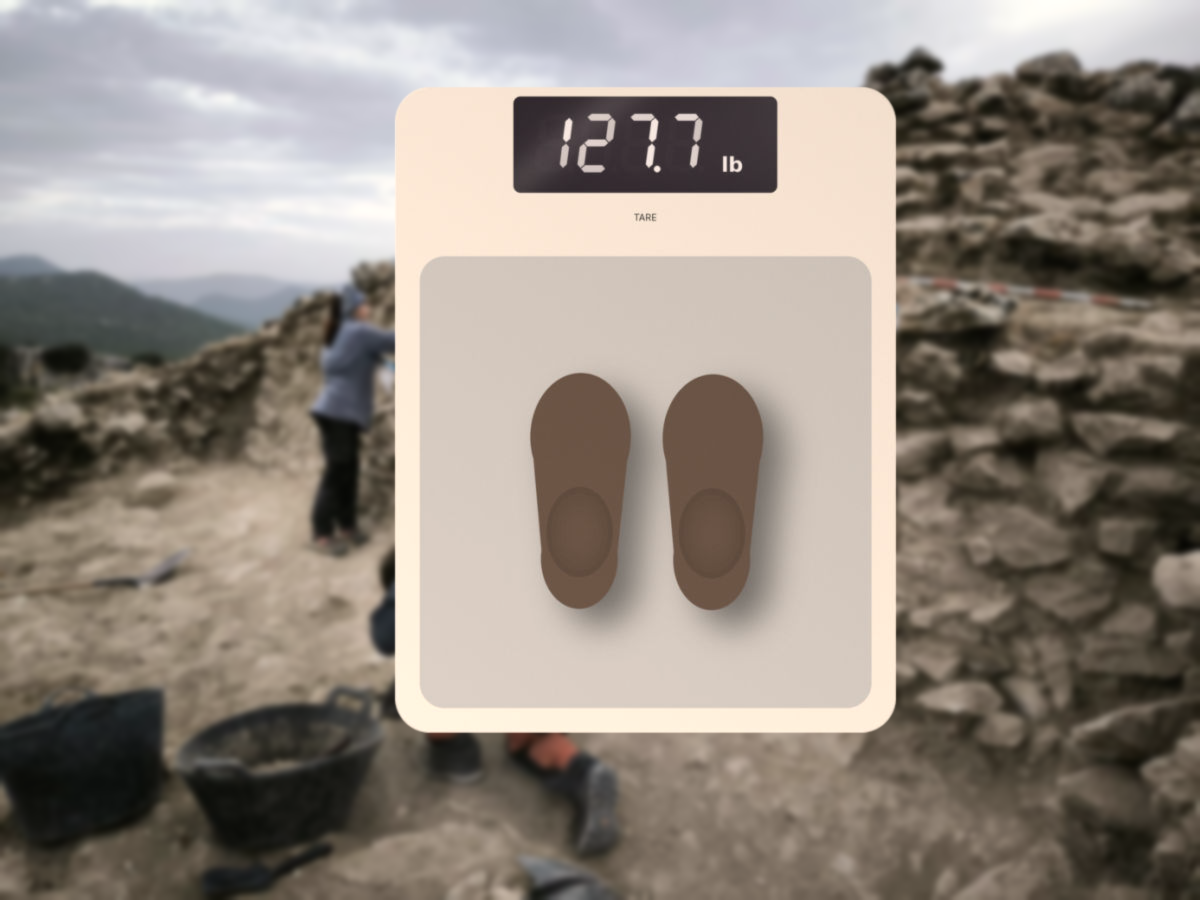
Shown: 127.7 (lb)
